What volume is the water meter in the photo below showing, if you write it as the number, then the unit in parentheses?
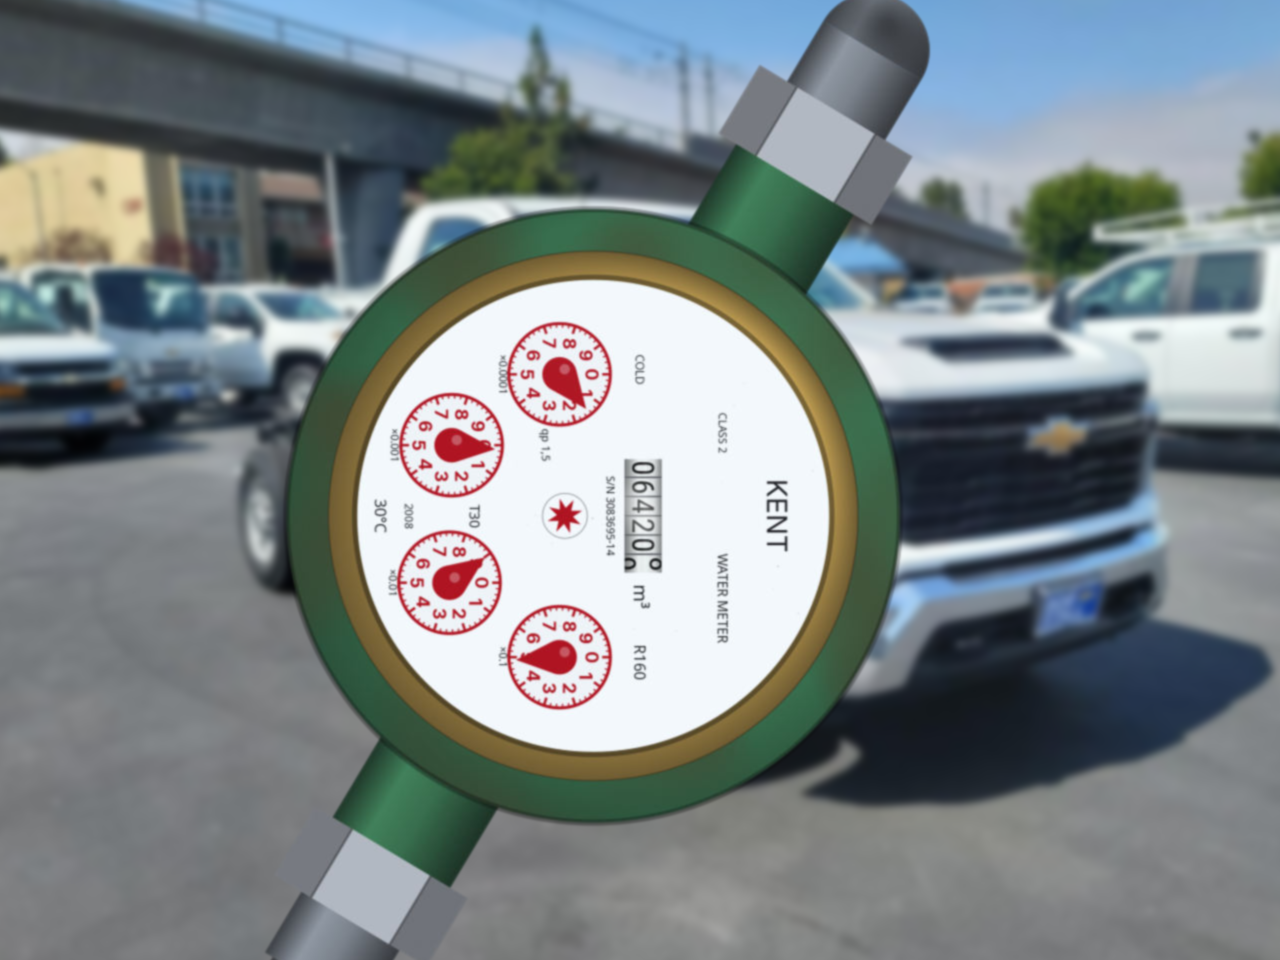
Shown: 64208.4901 (m³)
